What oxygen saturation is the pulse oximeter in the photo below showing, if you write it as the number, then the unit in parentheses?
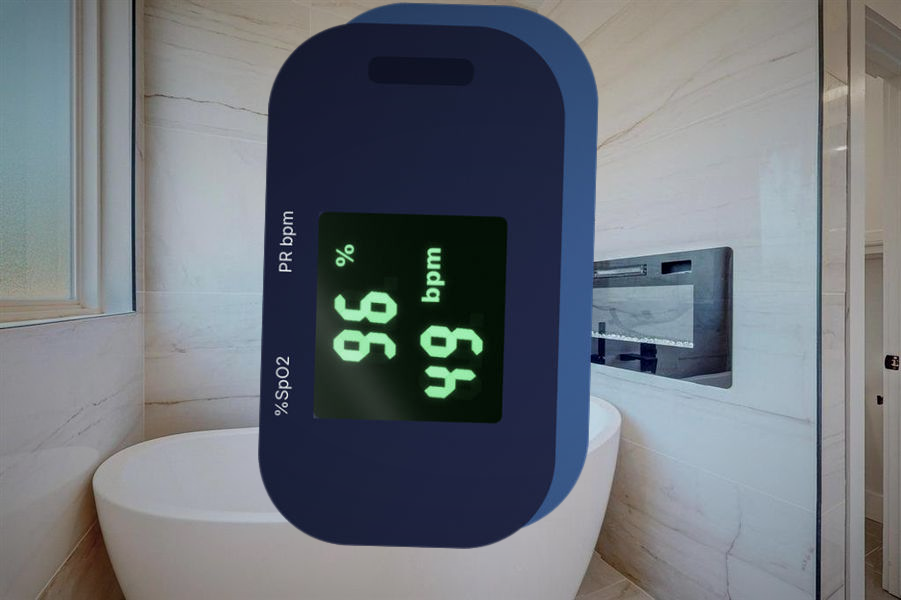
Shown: 96 (%)
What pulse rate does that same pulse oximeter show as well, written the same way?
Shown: 49 (bpm)
